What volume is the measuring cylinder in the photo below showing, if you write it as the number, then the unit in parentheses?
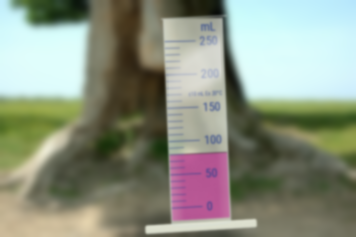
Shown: 80 (mL)
